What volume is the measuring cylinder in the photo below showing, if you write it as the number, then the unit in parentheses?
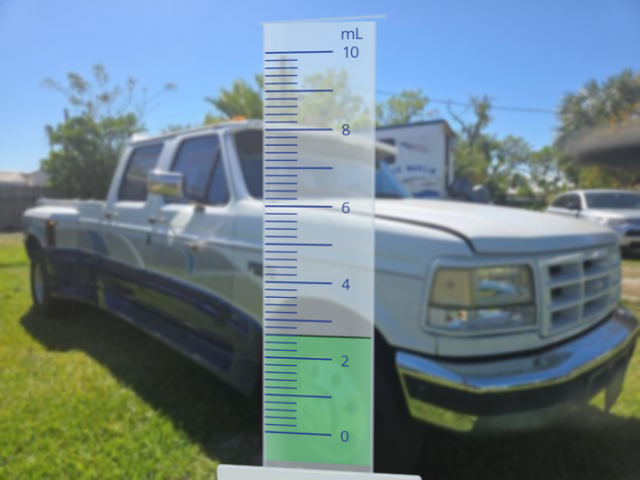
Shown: 2.6 (mL)
